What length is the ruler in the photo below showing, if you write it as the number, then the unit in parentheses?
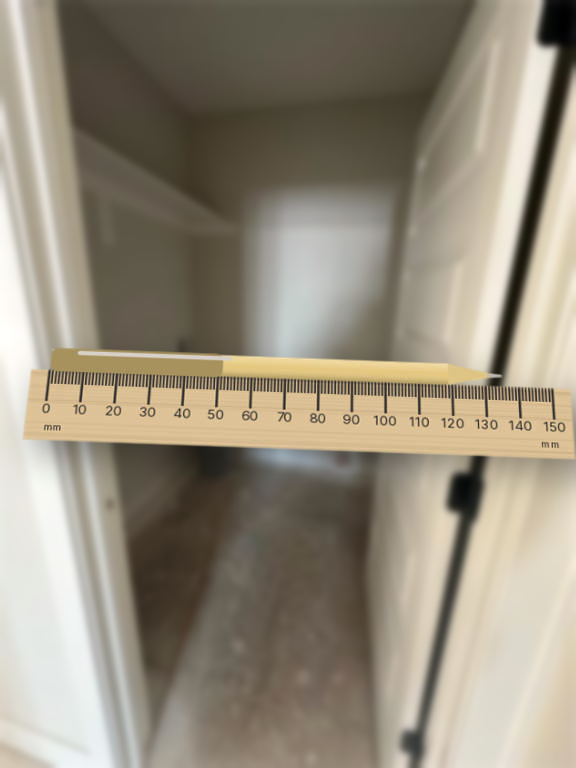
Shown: 135 (mm)
